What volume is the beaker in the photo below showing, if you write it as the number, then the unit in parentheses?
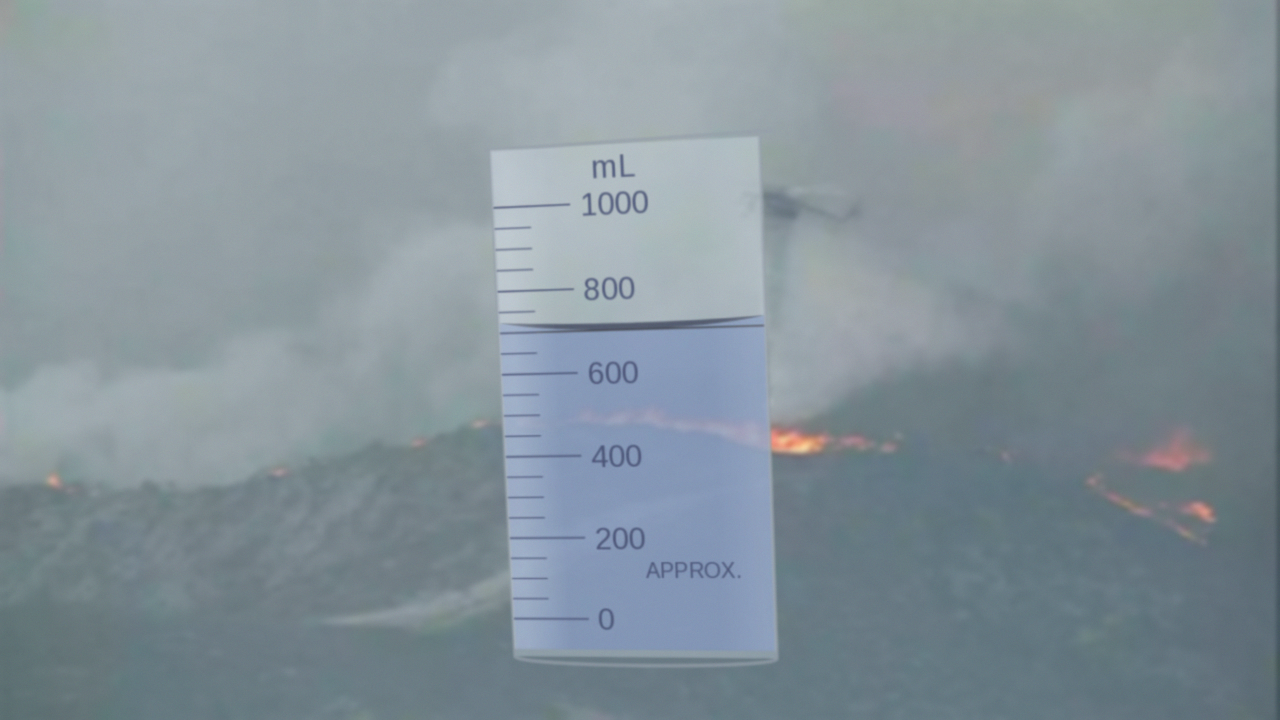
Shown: 700 (mL)
